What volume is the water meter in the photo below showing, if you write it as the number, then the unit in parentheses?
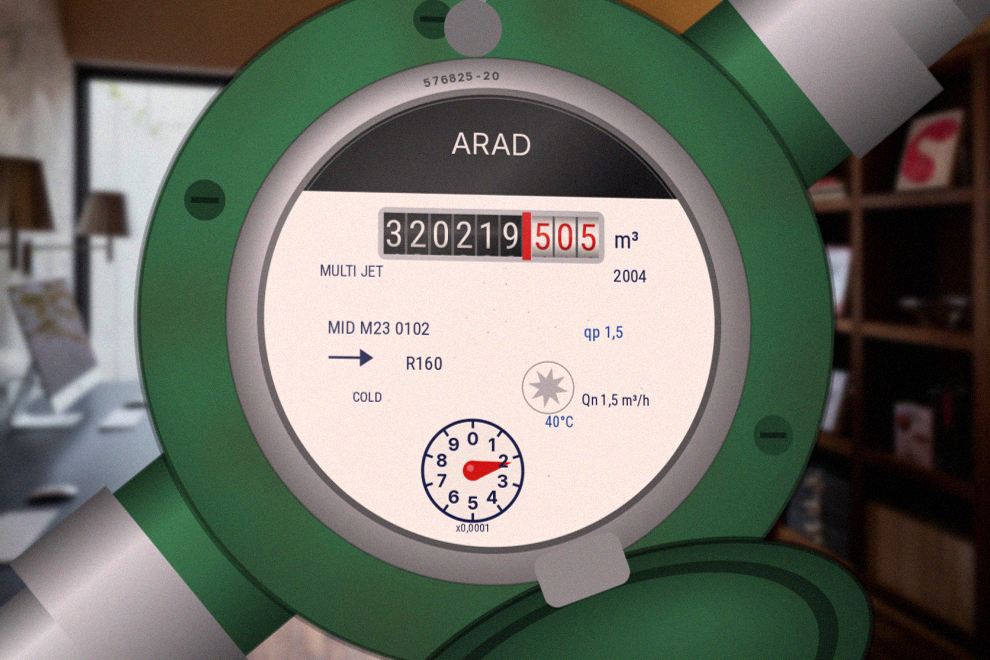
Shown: 320219.5052 (m³)
